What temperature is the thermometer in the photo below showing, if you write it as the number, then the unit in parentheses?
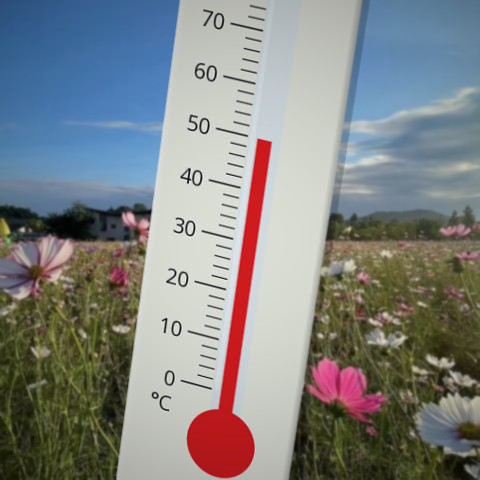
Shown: 50 (°C)
